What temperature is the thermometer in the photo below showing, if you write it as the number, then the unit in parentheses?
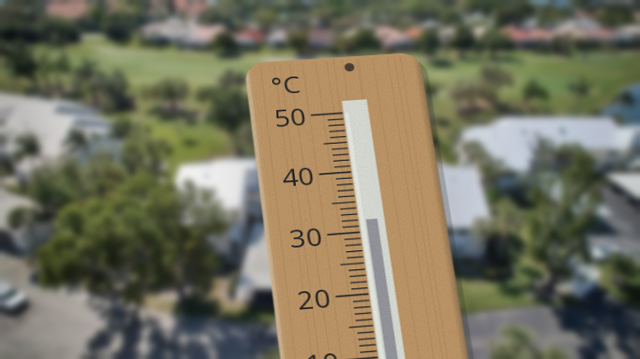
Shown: 32 (°C)
